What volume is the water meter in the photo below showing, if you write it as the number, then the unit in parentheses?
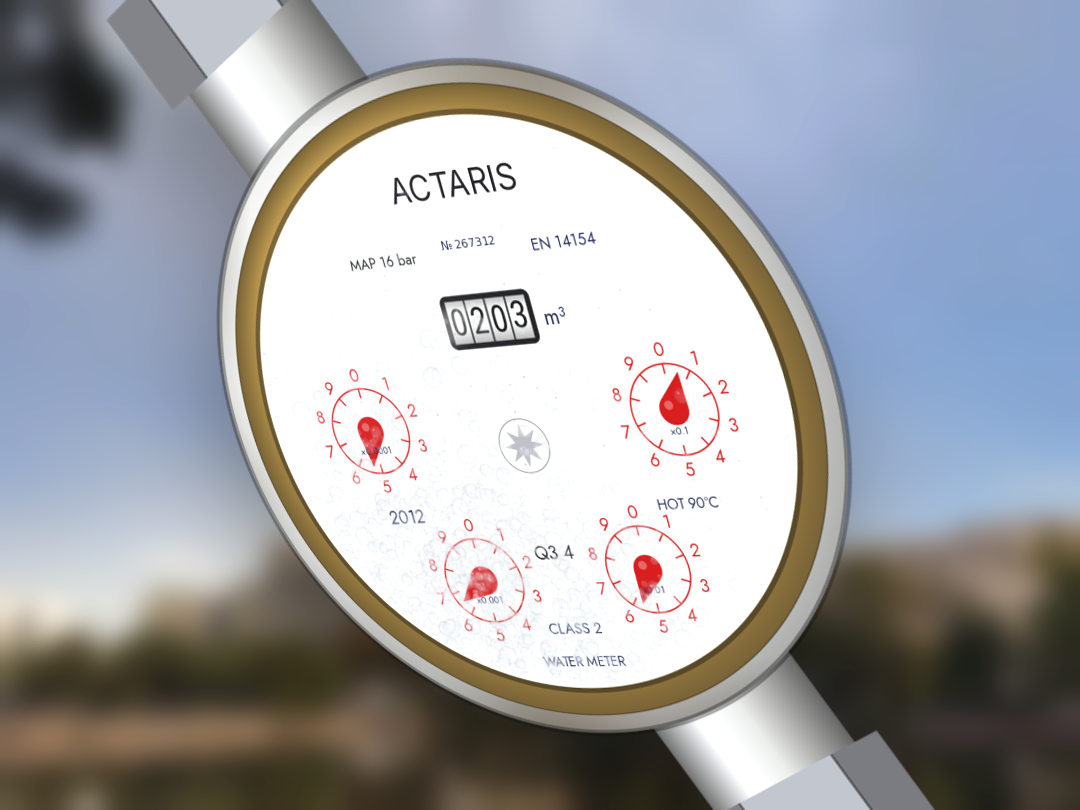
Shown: 203.0565 (m³)
